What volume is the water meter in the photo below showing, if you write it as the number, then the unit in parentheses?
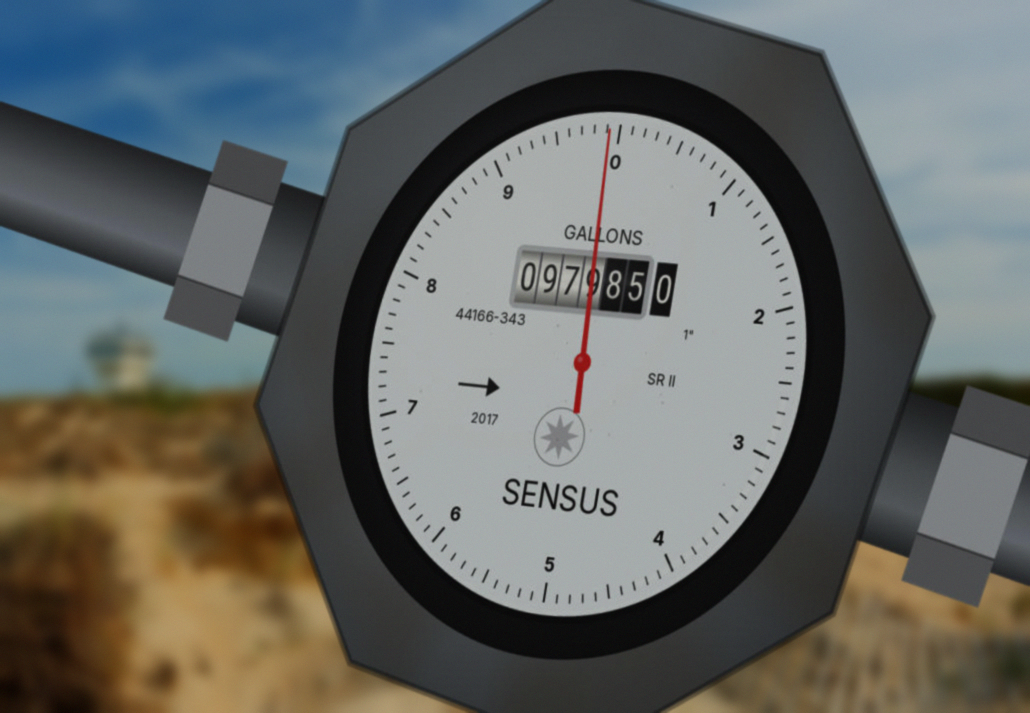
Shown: 979849.9 (gal)
